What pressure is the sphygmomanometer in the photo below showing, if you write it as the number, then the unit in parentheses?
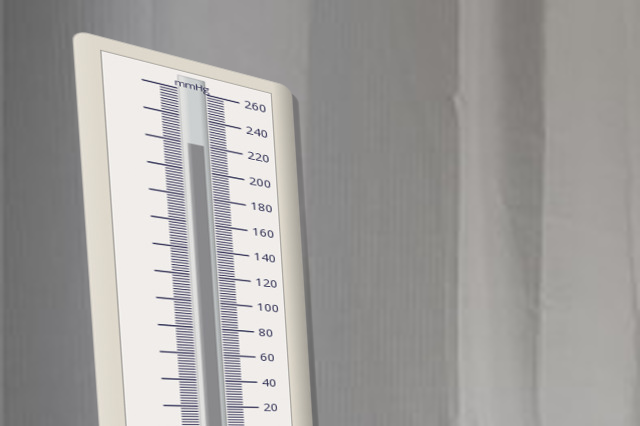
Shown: 220 (mmHg)
